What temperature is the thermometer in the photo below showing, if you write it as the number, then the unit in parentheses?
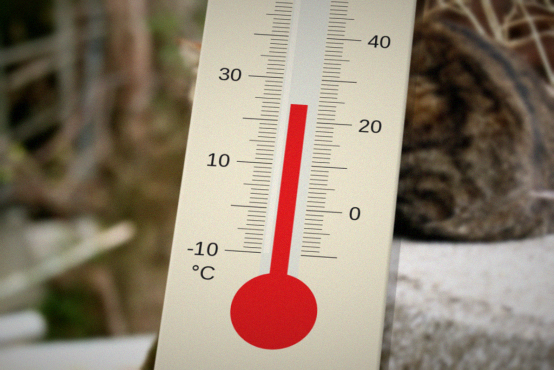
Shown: 24 (°C)
